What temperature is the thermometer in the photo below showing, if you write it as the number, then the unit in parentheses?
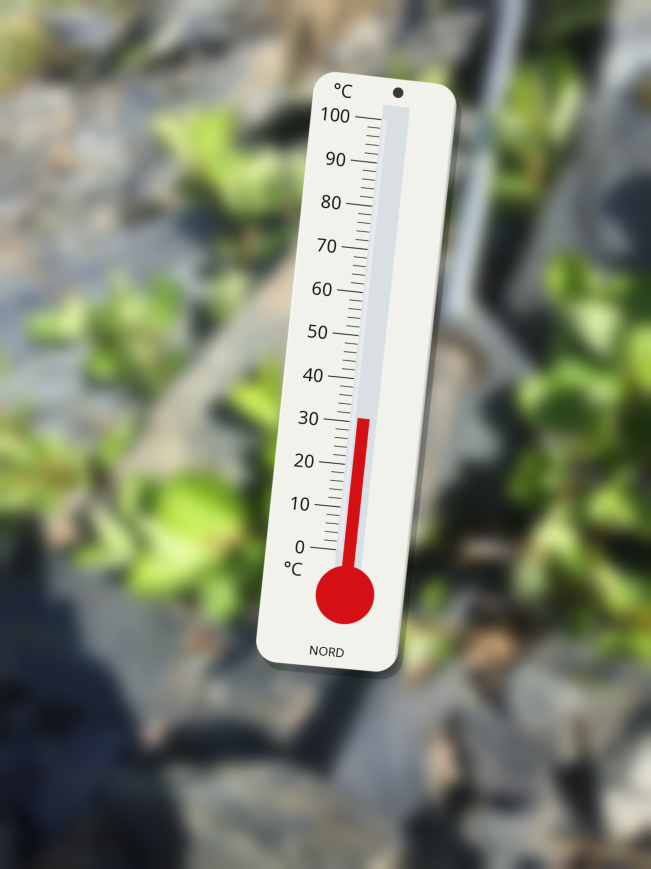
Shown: 31 (°C)
